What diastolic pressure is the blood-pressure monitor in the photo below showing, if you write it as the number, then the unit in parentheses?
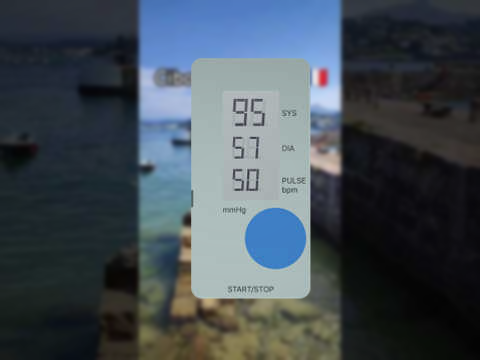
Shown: 57 (mmHg)
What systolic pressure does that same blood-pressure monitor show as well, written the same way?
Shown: 95 (mmHg)
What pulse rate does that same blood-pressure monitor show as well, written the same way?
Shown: 50 (bpm)
